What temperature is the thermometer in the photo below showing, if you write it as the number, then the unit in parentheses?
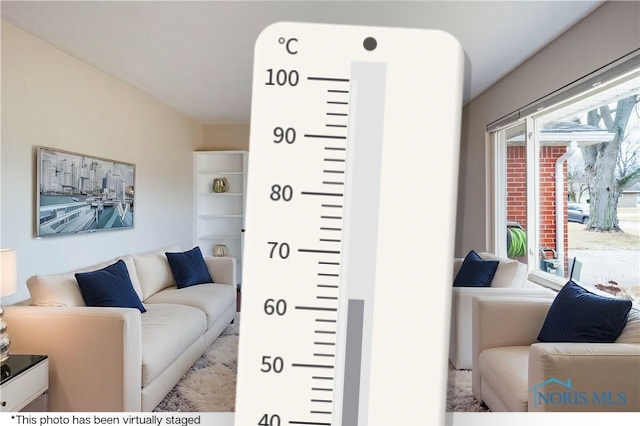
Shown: 62 (°C)
